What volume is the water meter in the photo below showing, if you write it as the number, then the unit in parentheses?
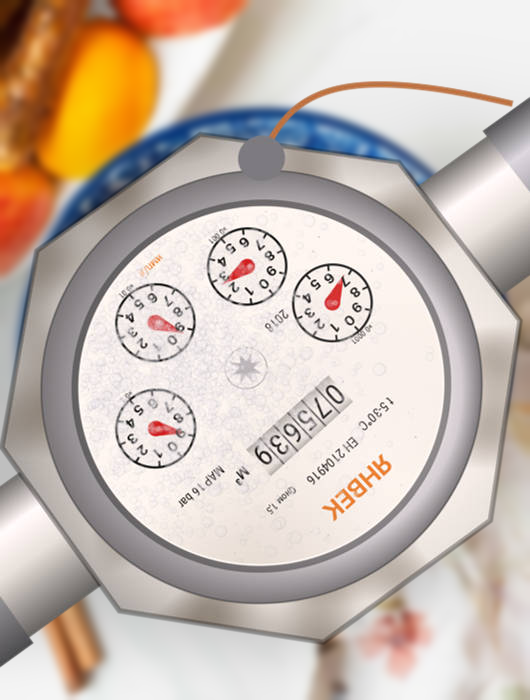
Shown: 75638.8926 (m³)
